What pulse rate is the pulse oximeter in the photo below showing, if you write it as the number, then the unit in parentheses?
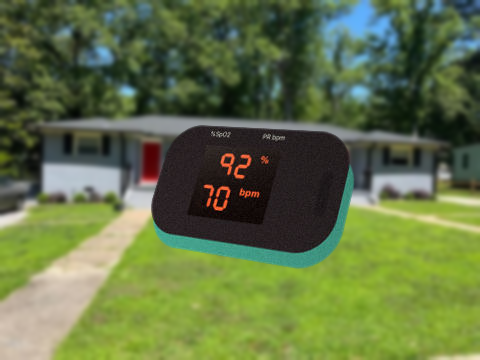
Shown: 70 (bpm)
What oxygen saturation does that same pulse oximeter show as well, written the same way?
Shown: 92 (%)
